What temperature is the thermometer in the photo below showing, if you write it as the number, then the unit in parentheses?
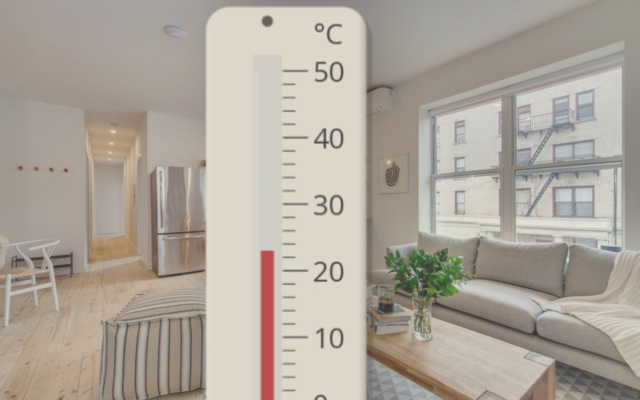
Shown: 23 (°C)
